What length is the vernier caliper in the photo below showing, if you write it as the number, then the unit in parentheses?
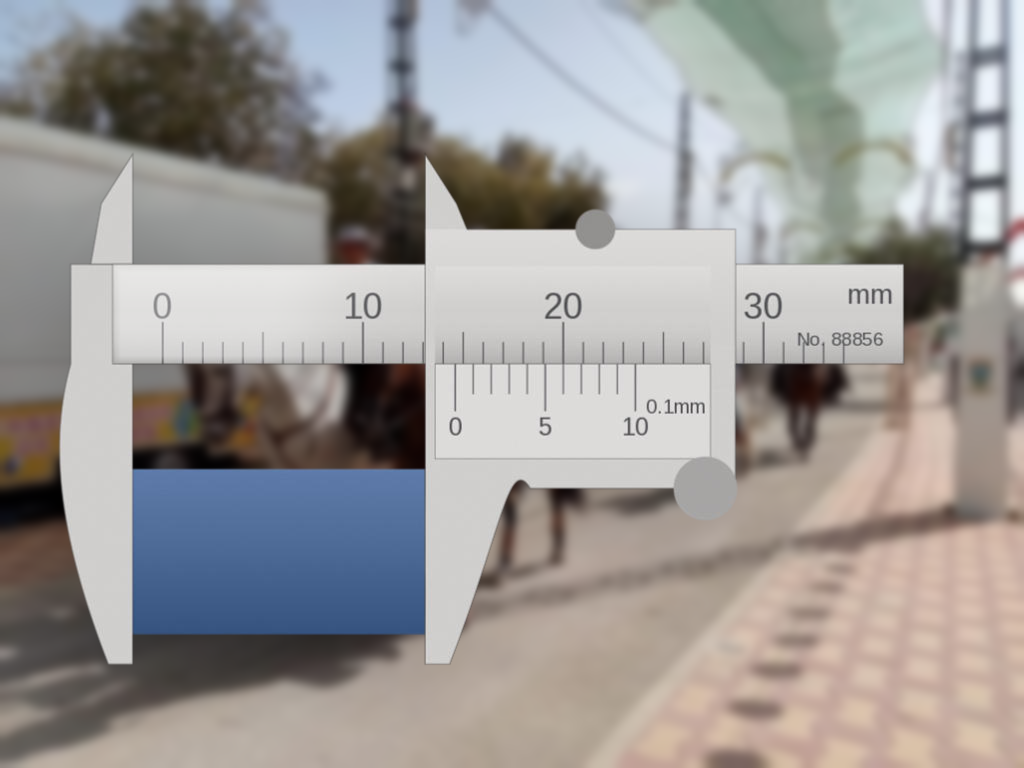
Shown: 14.6 (mm)
